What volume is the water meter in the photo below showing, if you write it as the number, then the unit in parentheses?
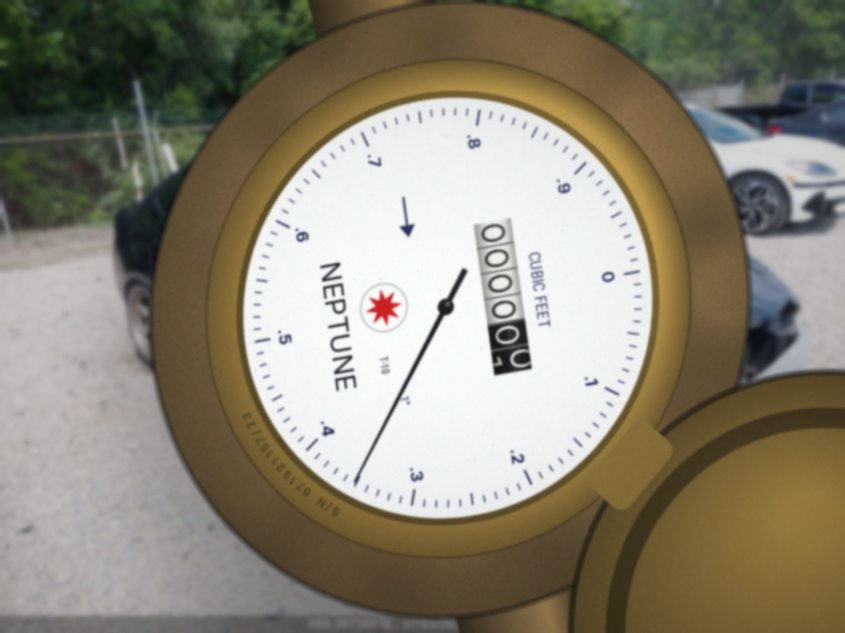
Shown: 0.35 (ft³)
